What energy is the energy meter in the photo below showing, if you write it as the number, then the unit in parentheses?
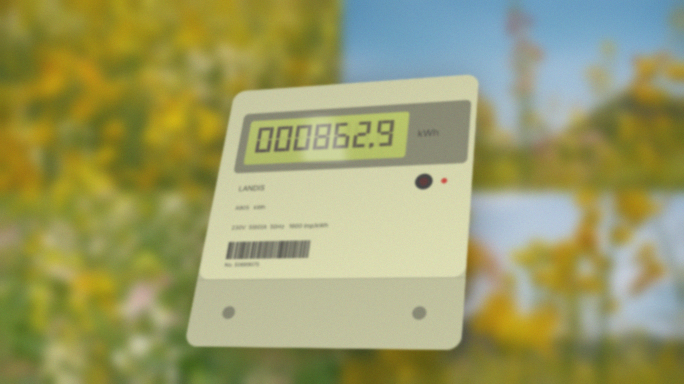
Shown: 862.9 (kWh)
